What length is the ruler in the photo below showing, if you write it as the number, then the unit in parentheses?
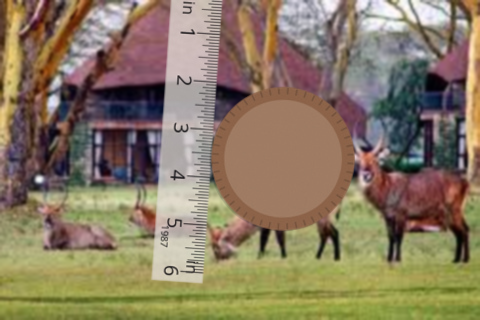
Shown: 3 (in)
